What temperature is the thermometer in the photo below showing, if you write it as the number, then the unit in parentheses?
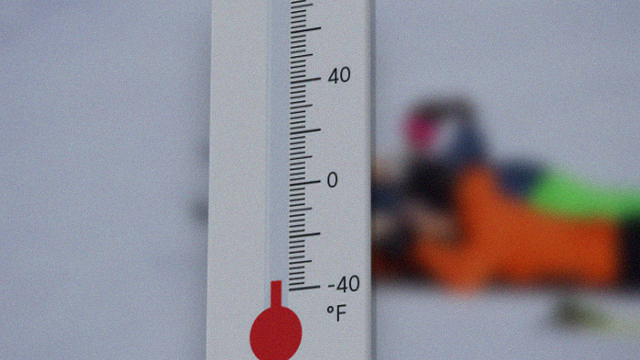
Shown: -36 (°F)
